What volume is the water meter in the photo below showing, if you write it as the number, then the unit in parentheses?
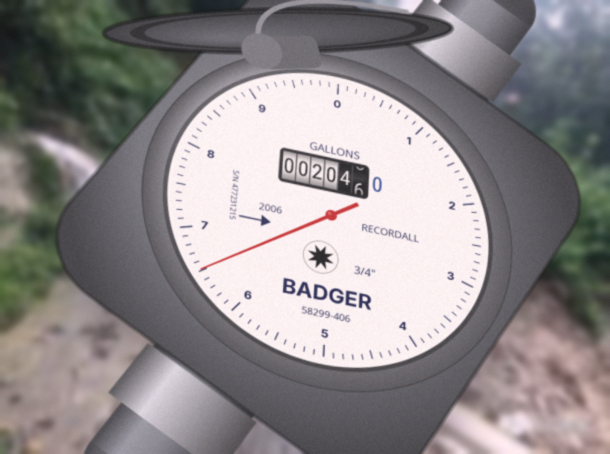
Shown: 20456.5 (gal)
